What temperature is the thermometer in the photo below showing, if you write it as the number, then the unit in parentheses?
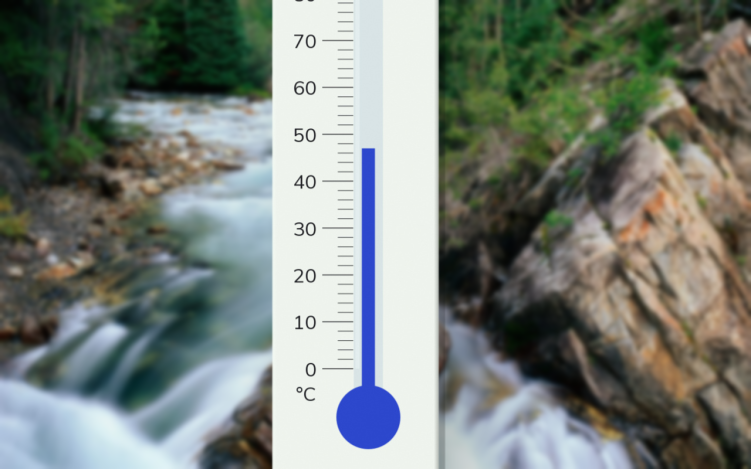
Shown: 47 (°C)
